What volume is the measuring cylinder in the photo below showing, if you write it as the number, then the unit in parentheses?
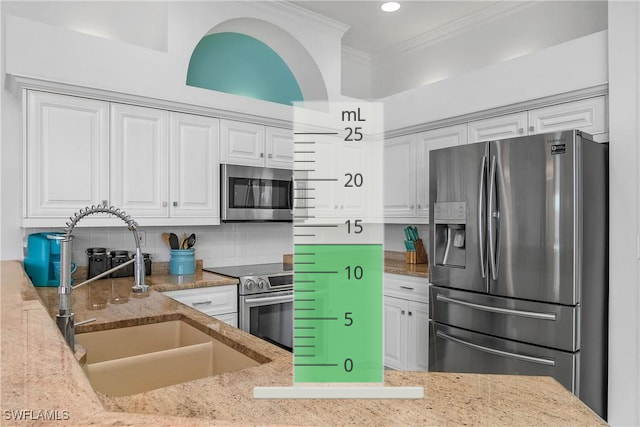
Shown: 13 (mL)
